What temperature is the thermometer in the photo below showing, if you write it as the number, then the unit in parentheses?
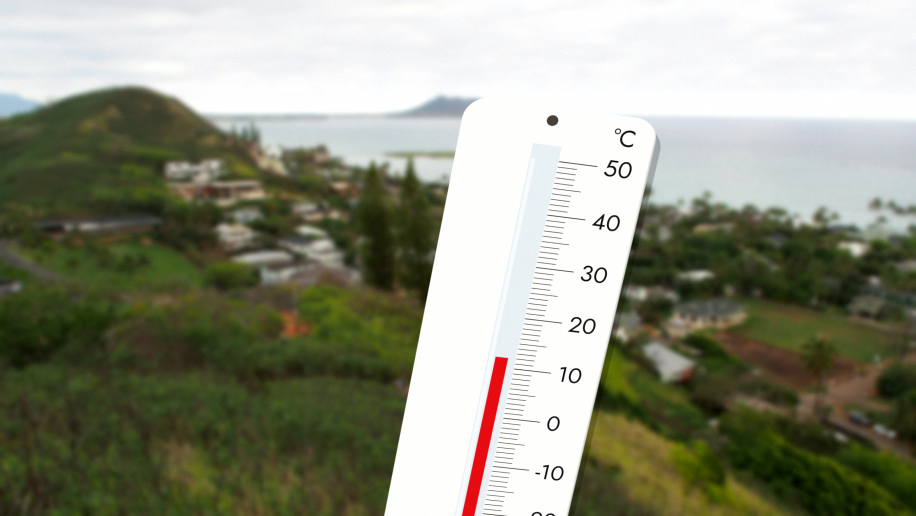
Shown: 12 (°C)
